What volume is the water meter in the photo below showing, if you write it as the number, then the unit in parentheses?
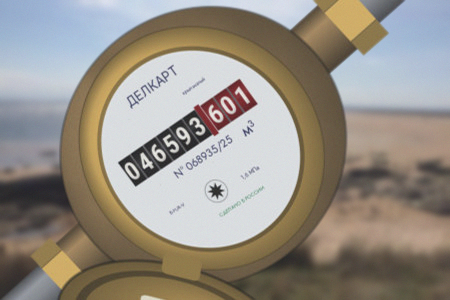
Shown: 46593.601 (m³)
